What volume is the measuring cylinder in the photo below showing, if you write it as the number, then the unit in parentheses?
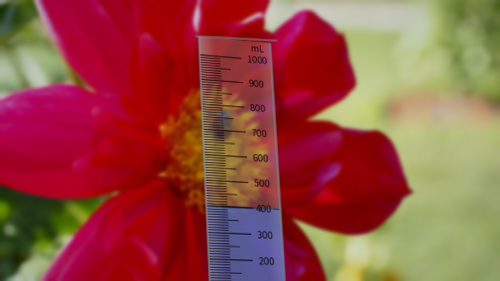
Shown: 400 (mL)
